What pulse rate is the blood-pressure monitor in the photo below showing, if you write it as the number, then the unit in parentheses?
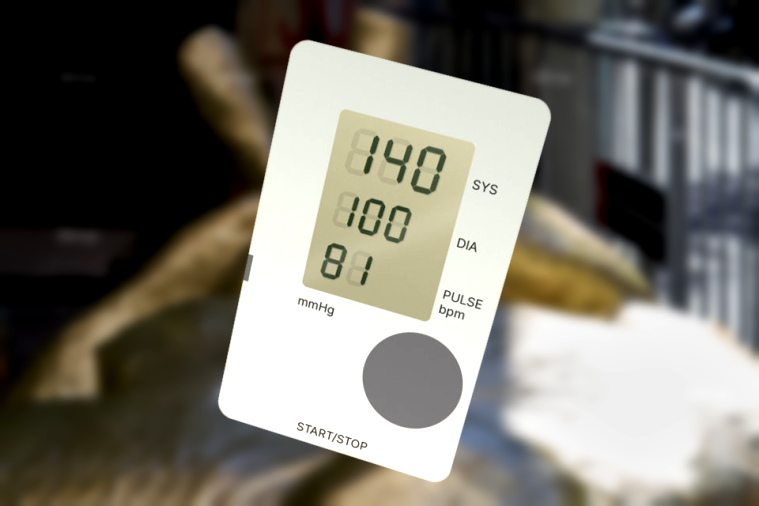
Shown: 81 (bpm)
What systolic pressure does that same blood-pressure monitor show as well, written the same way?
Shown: 140 (mmHg)
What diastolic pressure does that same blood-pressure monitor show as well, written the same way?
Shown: 100 (mmHg)
